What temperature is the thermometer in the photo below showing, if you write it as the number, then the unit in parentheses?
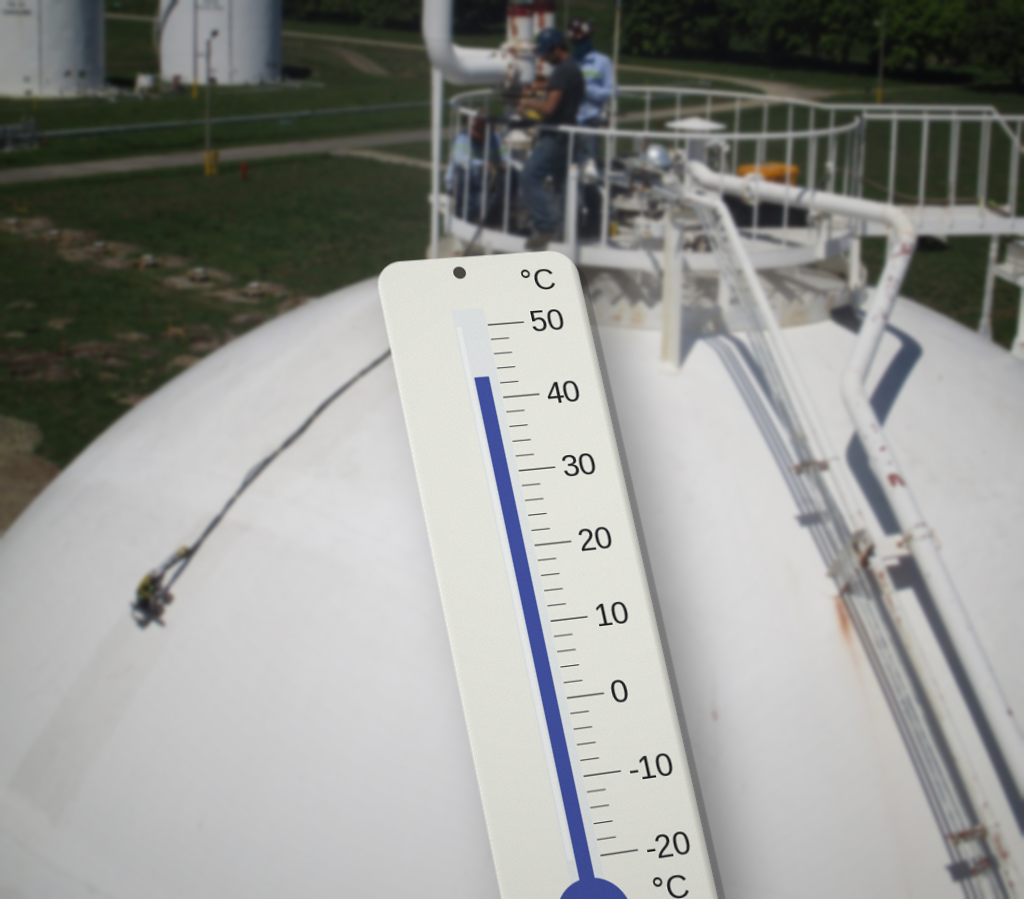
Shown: 43 (°C)
